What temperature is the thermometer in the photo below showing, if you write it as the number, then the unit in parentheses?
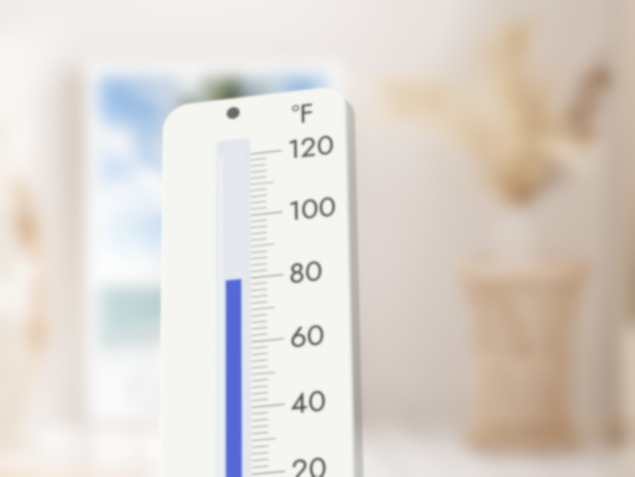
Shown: 80 (°F)
